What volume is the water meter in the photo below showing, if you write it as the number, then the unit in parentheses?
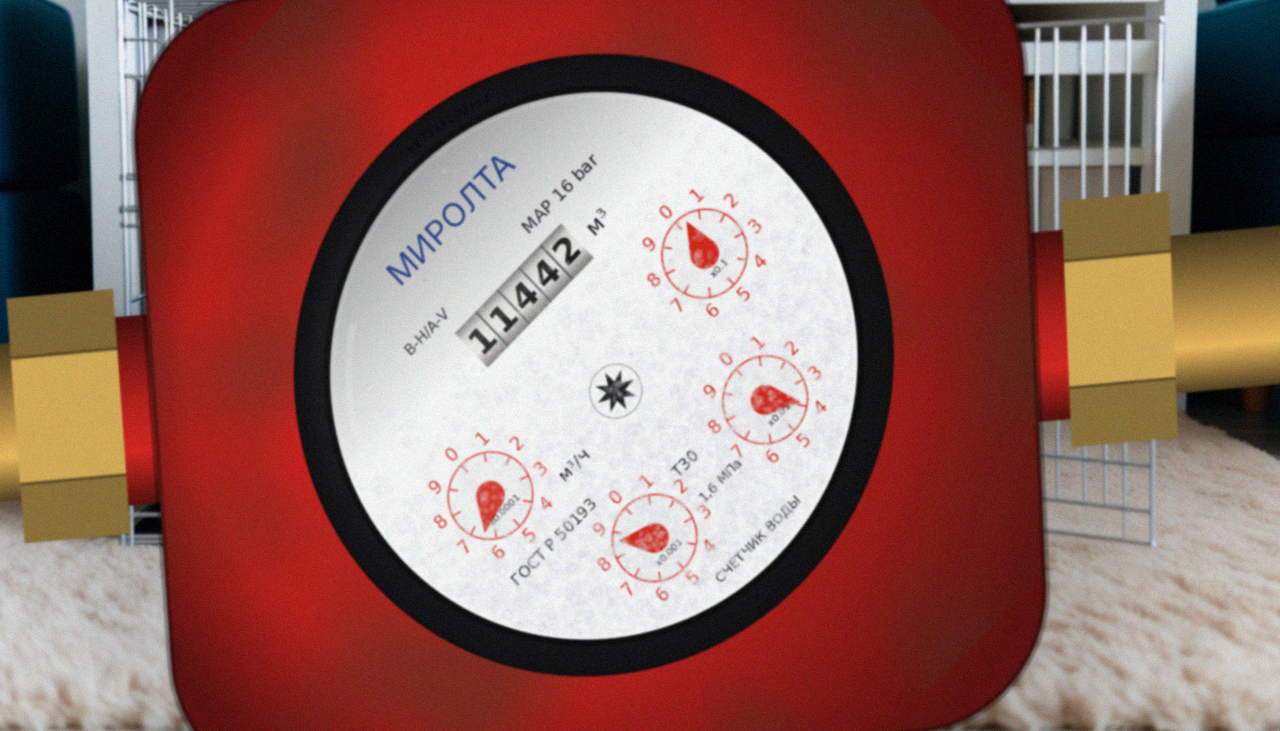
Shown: 11442.0386 (m³)
